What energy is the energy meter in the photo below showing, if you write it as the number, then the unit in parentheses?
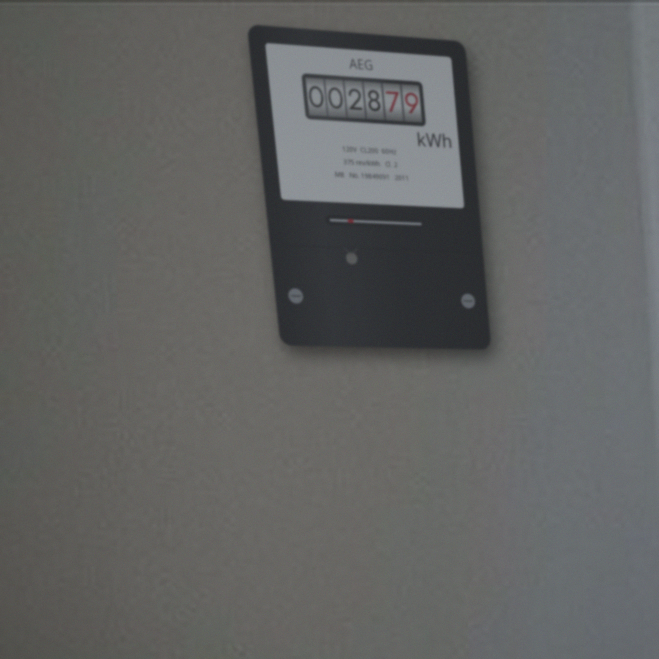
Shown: 28.79 (kWh)
